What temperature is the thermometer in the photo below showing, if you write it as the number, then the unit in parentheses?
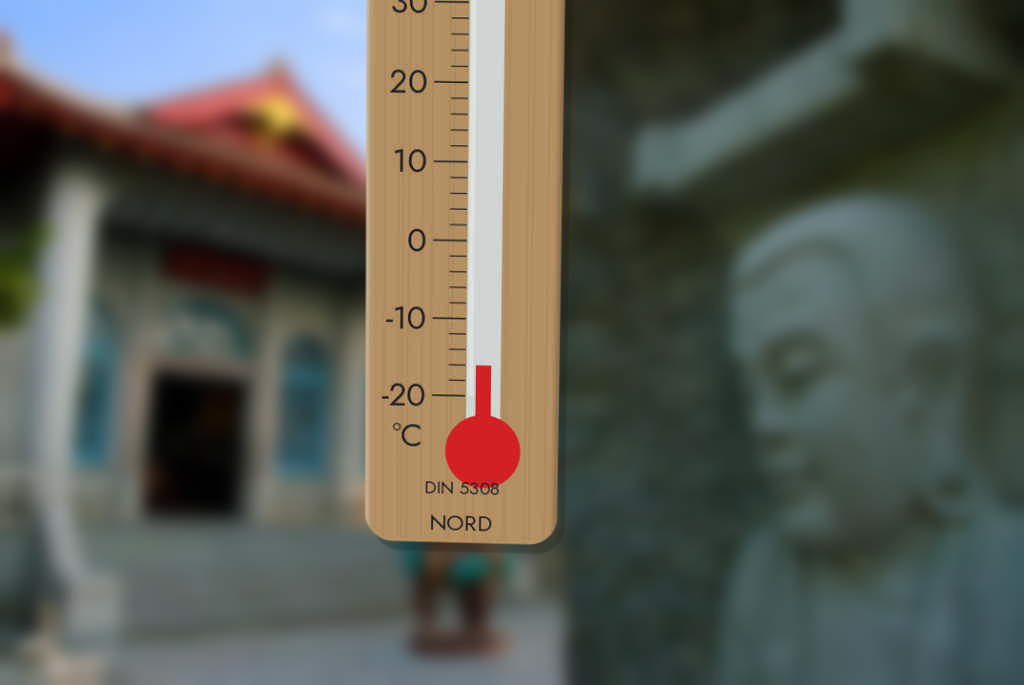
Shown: -16 (°C)
